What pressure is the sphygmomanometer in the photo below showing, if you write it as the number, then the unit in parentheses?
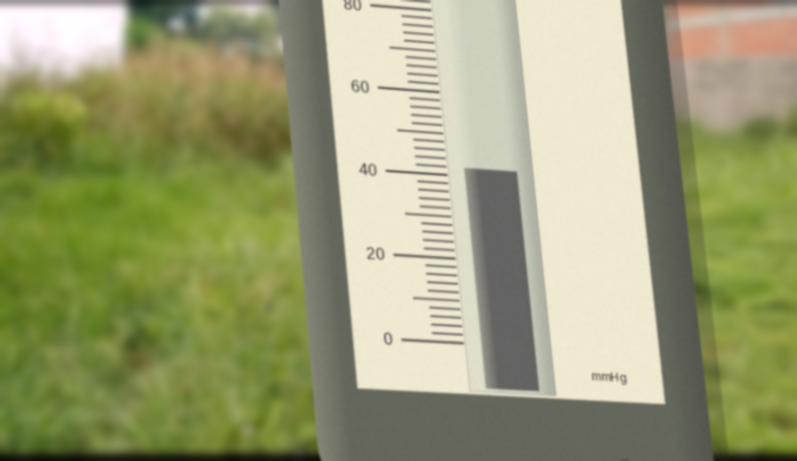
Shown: 42 (mmHg)
